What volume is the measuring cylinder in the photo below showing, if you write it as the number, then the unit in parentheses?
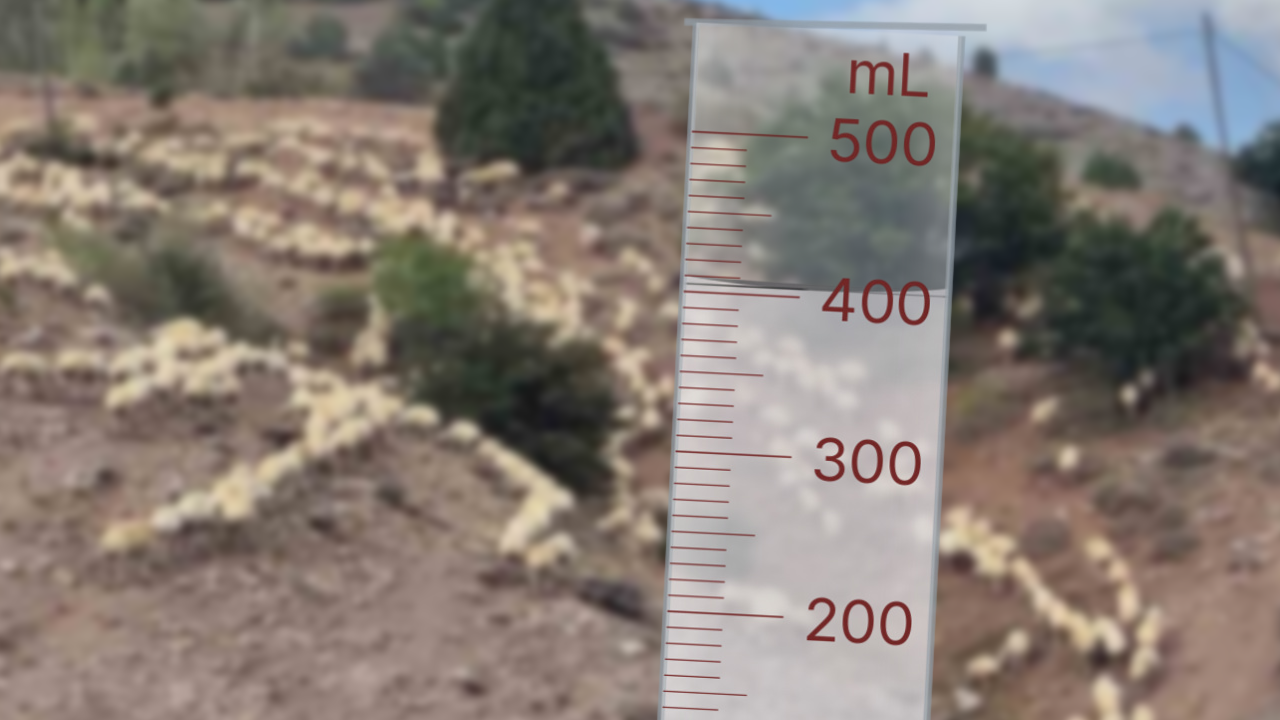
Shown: 405 (mL)
